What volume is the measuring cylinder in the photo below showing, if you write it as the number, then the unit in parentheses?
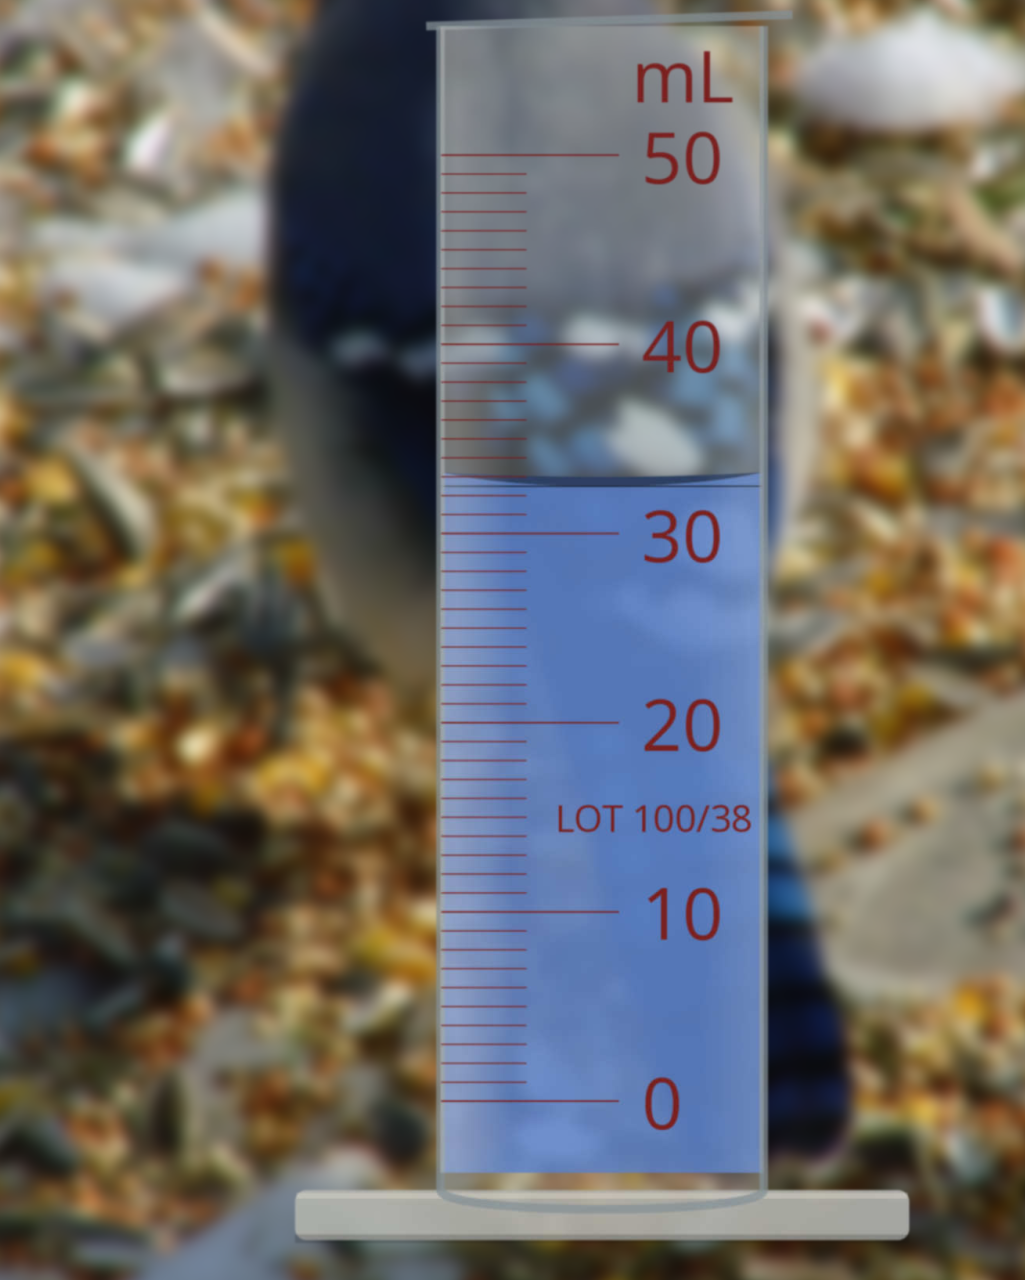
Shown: 32.5 (mL)
